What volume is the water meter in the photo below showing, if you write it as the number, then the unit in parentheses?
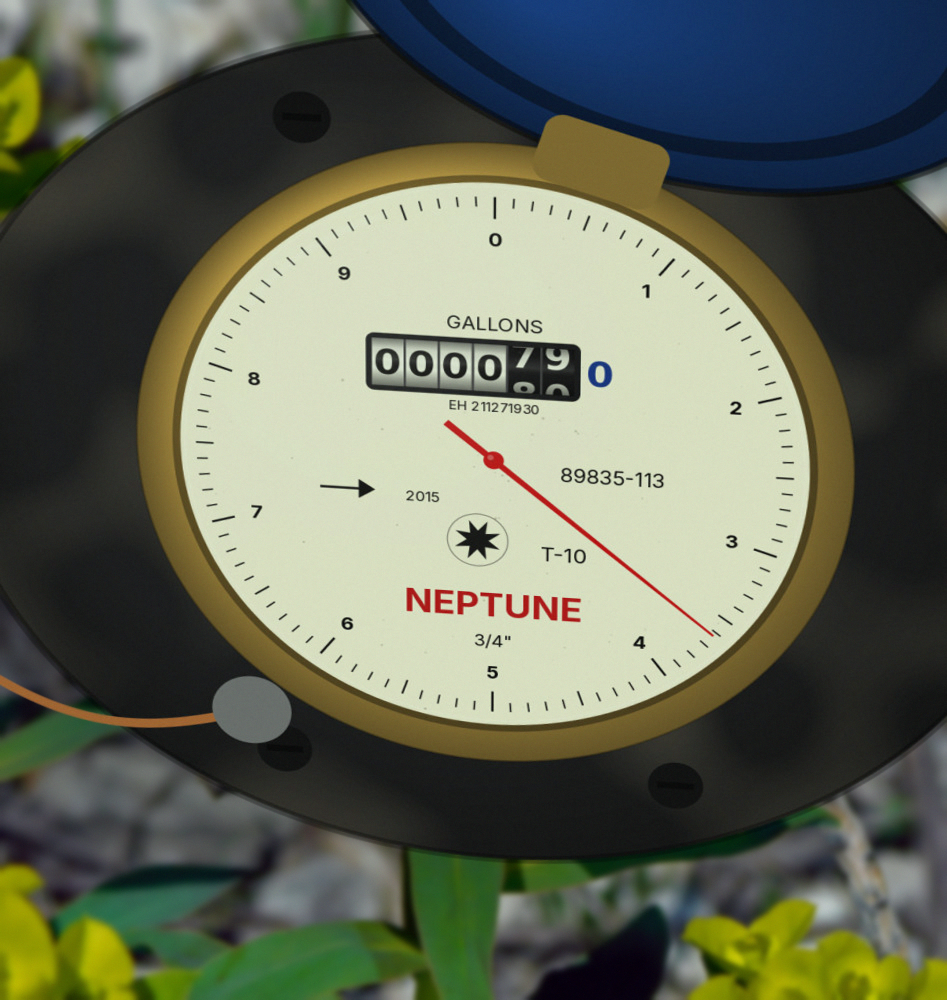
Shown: 793.6 (gal)
